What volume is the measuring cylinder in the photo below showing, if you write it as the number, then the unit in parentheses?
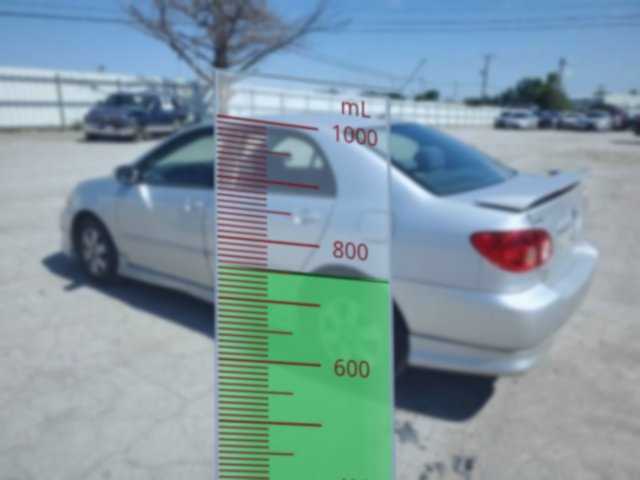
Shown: 750 (mL)
